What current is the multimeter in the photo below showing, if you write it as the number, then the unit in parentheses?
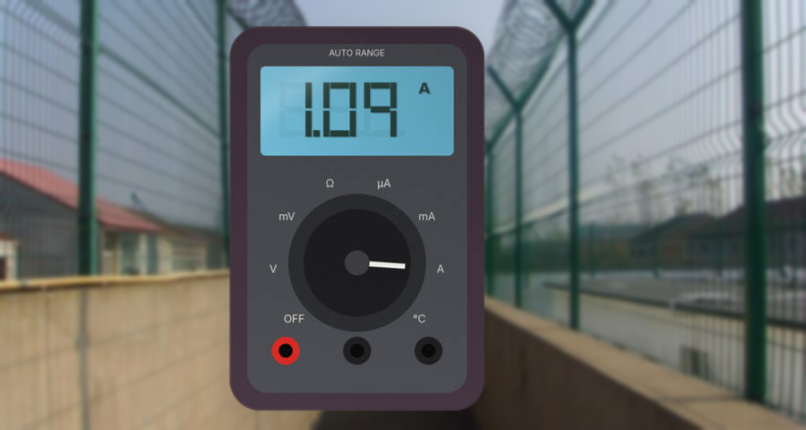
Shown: 1.09 (A)
